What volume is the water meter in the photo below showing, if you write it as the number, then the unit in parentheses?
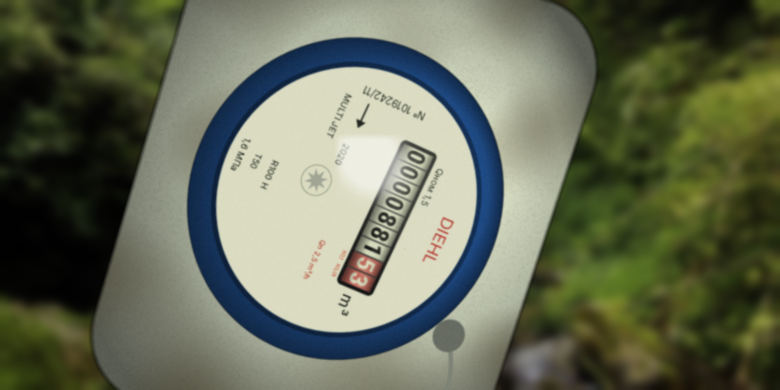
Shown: 881.53 (m³)
